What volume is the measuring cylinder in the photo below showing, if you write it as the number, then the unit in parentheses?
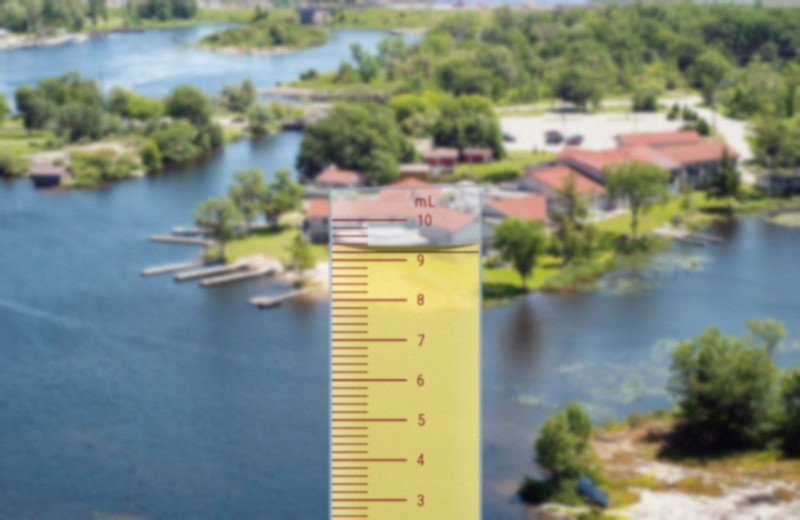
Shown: 9.2 (mL)
